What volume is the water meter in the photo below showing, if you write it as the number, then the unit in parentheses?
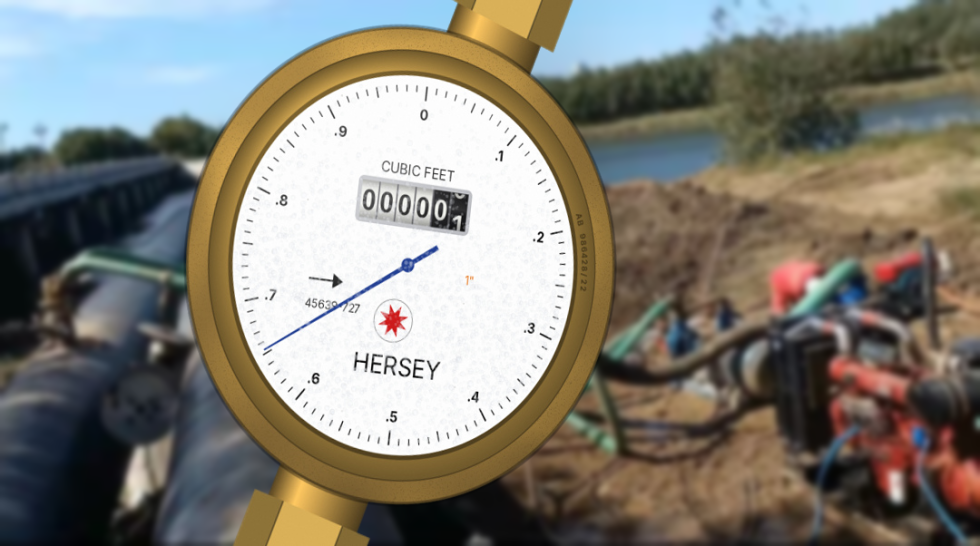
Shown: 0.65 (ft³)
